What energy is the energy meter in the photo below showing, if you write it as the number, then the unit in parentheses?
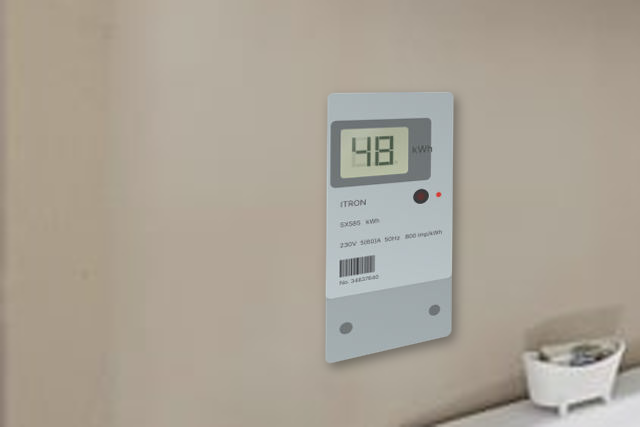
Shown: 48 (kWh)
